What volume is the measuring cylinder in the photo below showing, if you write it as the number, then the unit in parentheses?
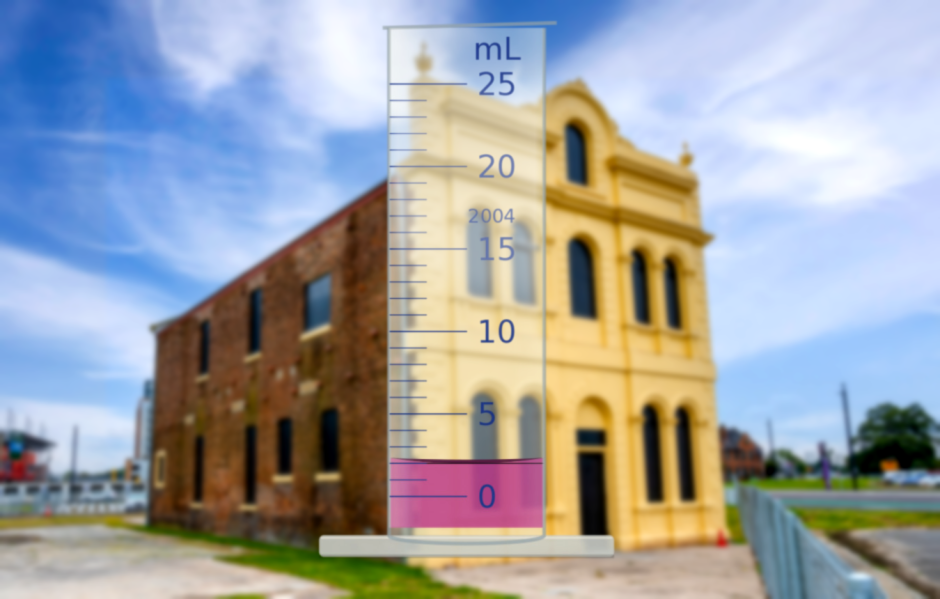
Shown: 2 (mL)
